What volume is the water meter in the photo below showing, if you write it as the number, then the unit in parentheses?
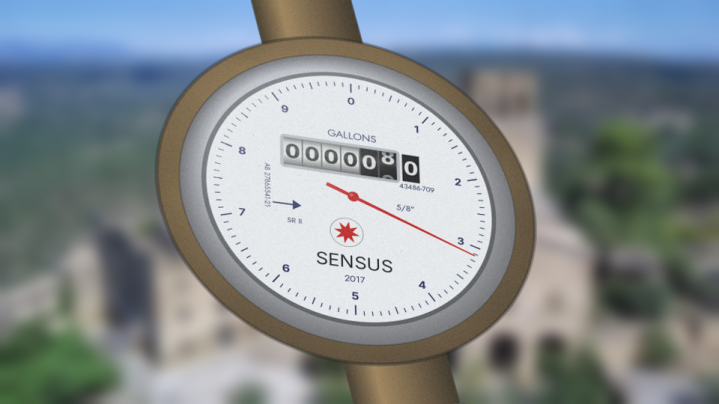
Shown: 83.1 (gal)
